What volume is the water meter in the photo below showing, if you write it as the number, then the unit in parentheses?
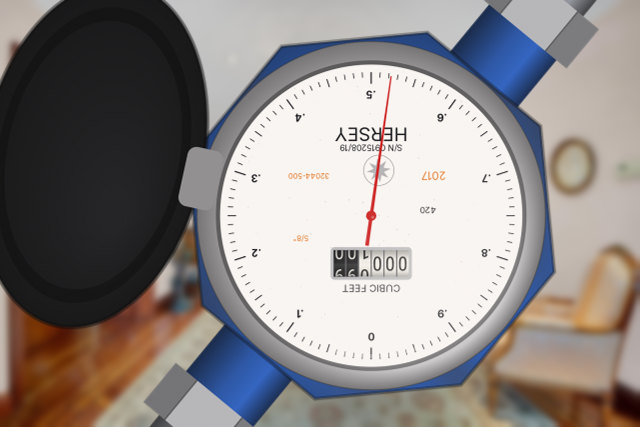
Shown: 99.52 (ft³)
